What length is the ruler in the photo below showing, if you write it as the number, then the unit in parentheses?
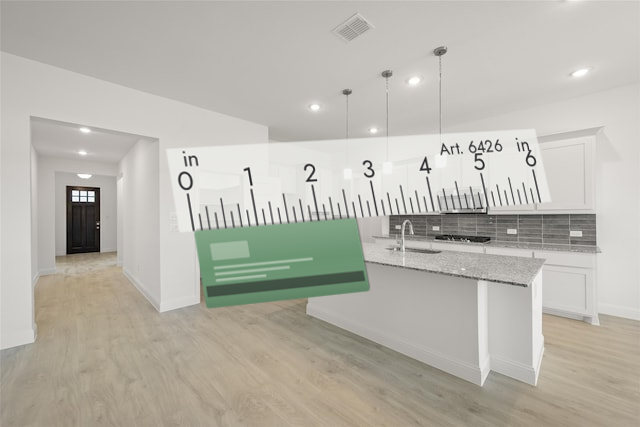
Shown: 2.625 (in)
